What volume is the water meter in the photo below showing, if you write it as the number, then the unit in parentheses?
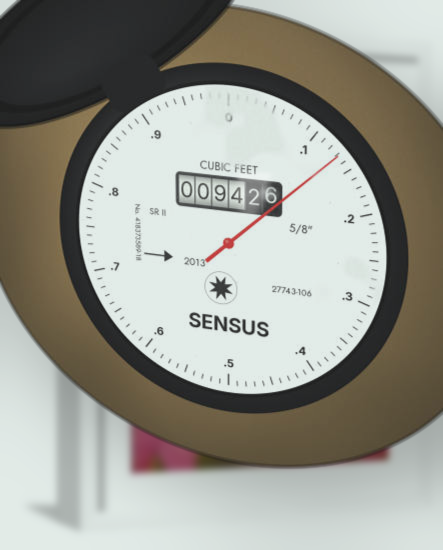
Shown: 9426.13 (ft³)
